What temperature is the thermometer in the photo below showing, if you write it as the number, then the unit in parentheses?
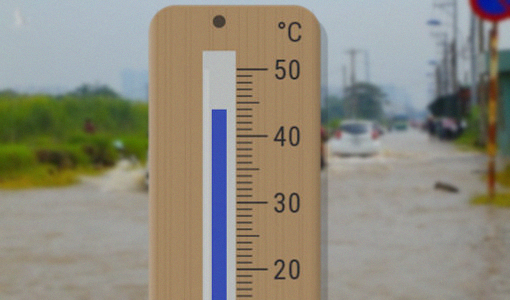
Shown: 44 (°C)
